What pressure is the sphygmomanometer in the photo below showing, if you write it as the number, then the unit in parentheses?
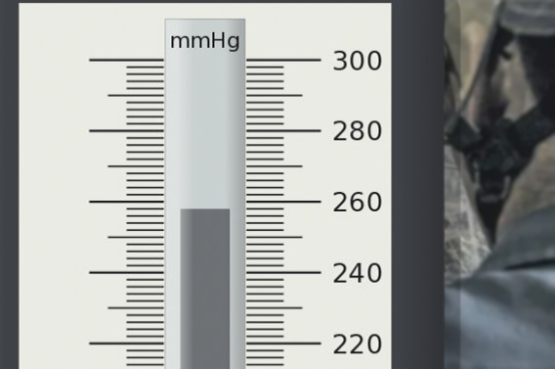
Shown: 258 (mmHg)
